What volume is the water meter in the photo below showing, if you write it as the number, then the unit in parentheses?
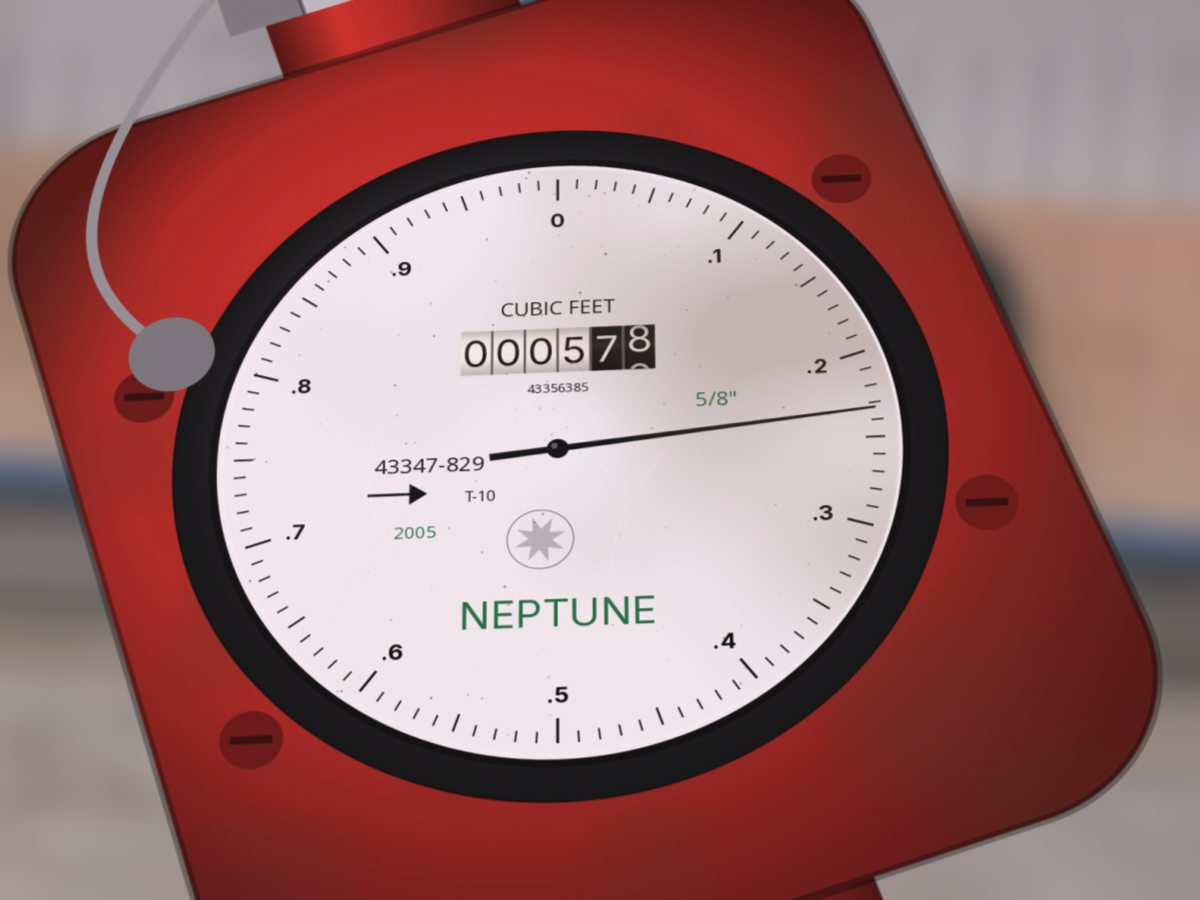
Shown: 578.23 (ft³)
